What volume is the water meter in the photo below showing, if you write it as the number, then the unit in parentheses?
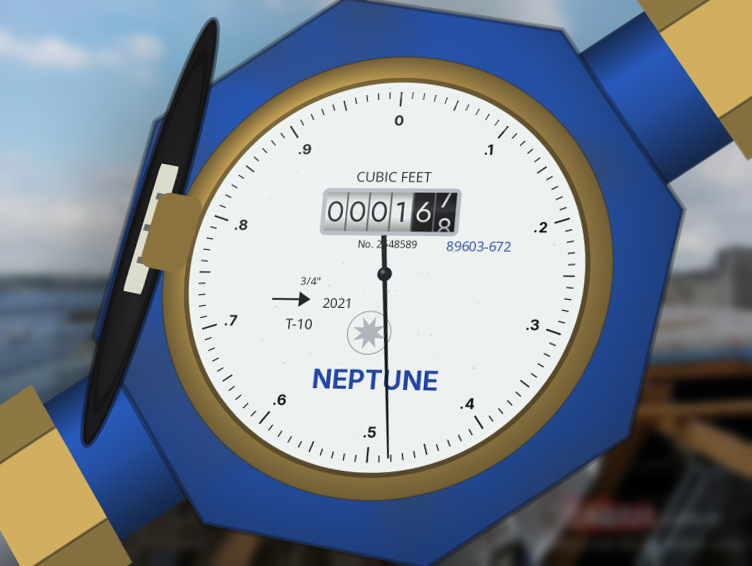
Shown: 167.48 (ft³)
